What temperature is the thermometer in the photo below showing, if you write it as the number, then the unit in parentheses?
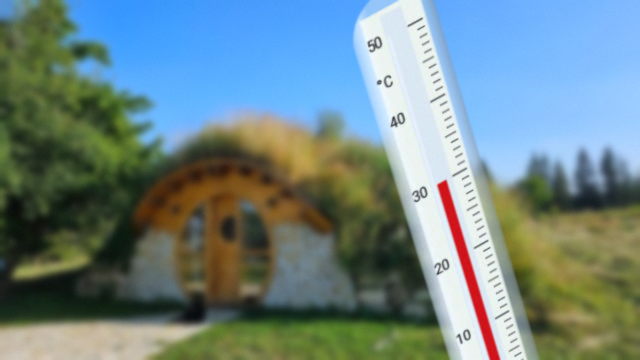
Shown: 30 (°C)
